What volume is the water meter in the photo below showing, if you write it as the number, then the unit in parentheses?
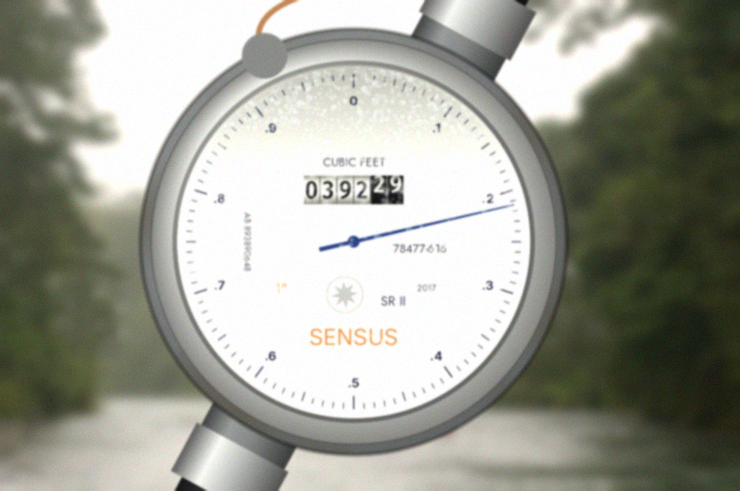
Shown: 39229.21 (ft³)
